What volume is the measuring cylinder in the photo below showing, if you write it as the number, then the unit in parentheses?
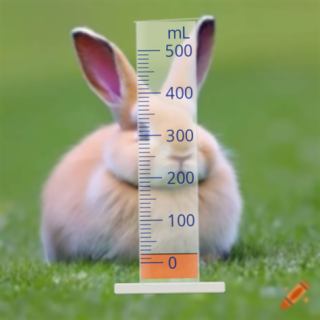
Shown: 20 (mL)
